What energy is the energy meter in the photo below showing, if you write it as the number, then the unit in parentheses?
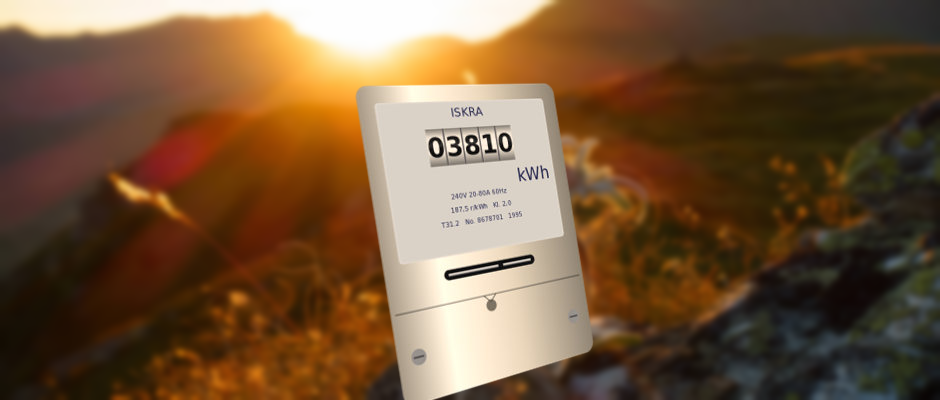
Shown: 3810 (kWh)
